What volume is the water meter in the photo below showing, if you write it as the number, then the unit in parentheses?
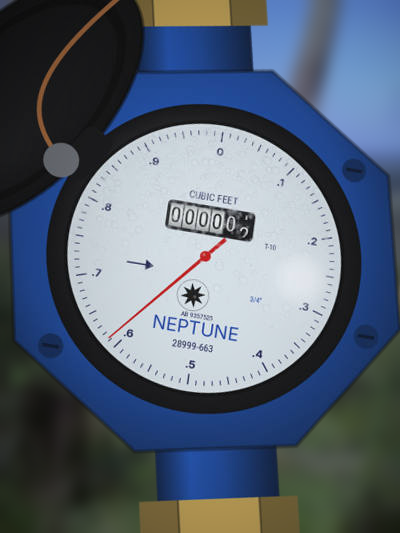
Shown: 1.61 (ft³)
